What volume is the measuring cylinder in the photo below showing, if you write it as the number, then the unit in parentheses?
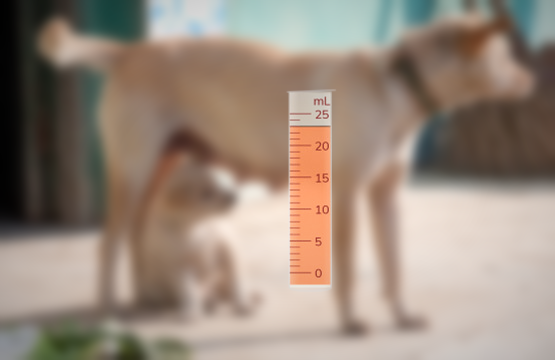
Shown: 23 (mL)
